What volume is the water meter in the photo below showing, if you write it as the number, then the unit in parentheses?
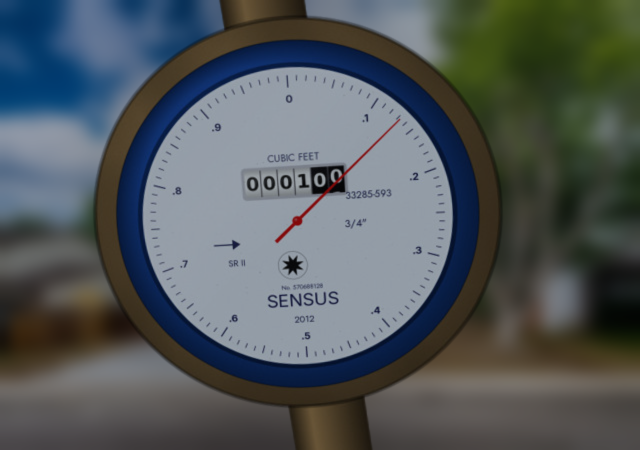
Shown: 100.13 (ft³)
